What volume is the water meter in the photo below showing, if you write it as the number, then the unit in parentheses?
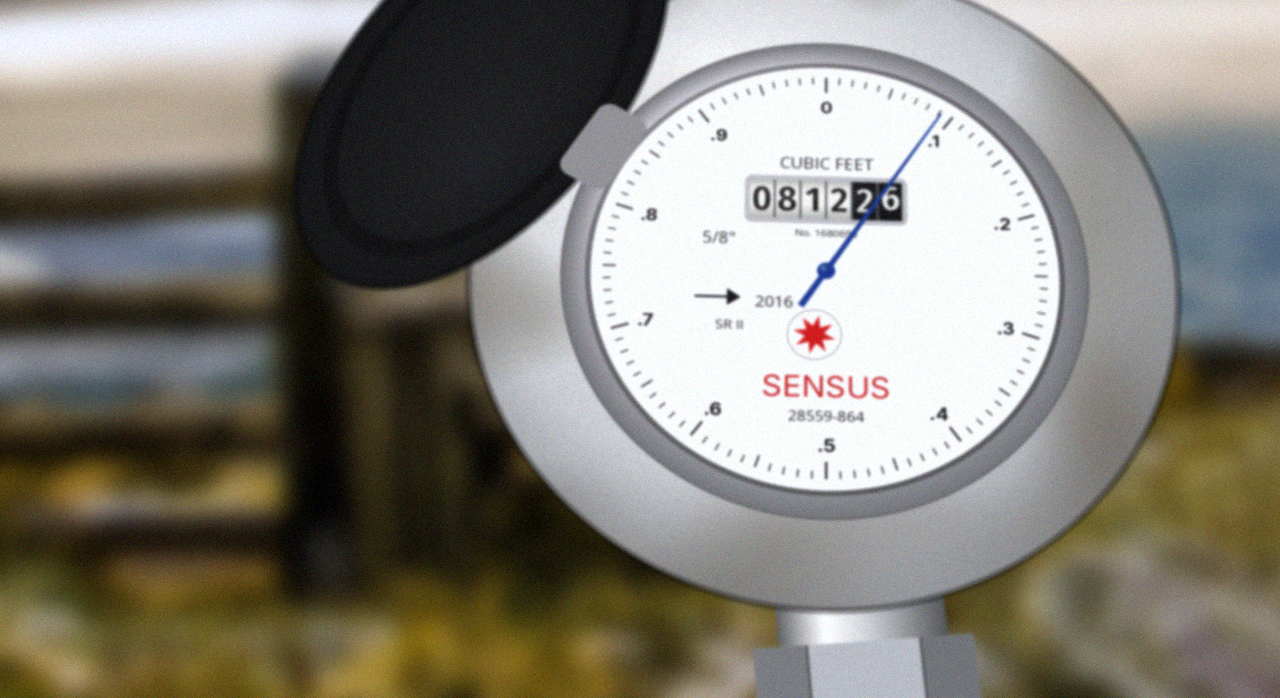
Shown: 81226.09 (ft³)
